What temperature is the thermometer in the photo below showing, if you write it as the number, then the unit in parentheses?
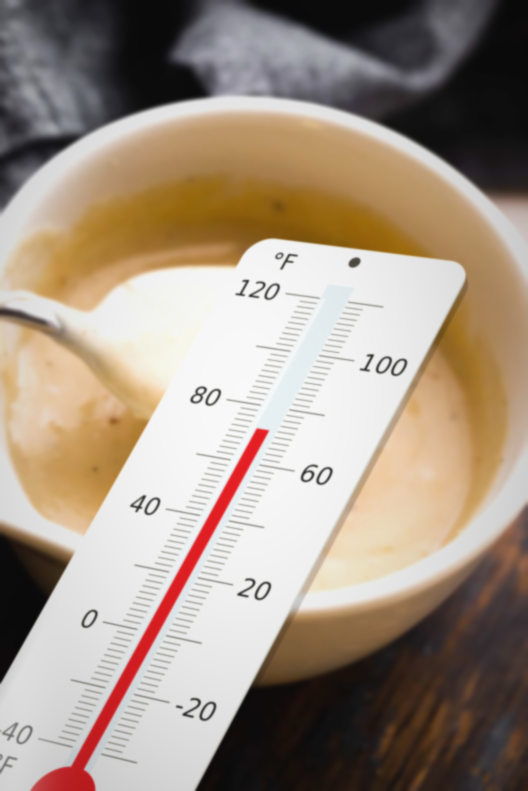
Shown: 72 (°F)
